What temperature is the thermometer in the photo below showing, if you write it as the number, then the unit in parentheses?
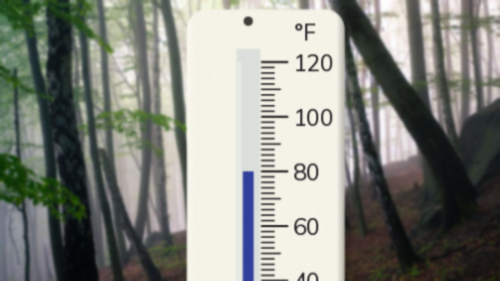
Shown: 80 (°F)
